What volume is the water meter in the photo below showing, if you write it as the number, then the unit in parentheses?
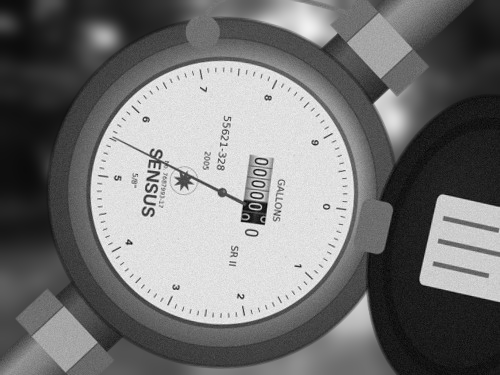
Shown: 85.5 (gal)
